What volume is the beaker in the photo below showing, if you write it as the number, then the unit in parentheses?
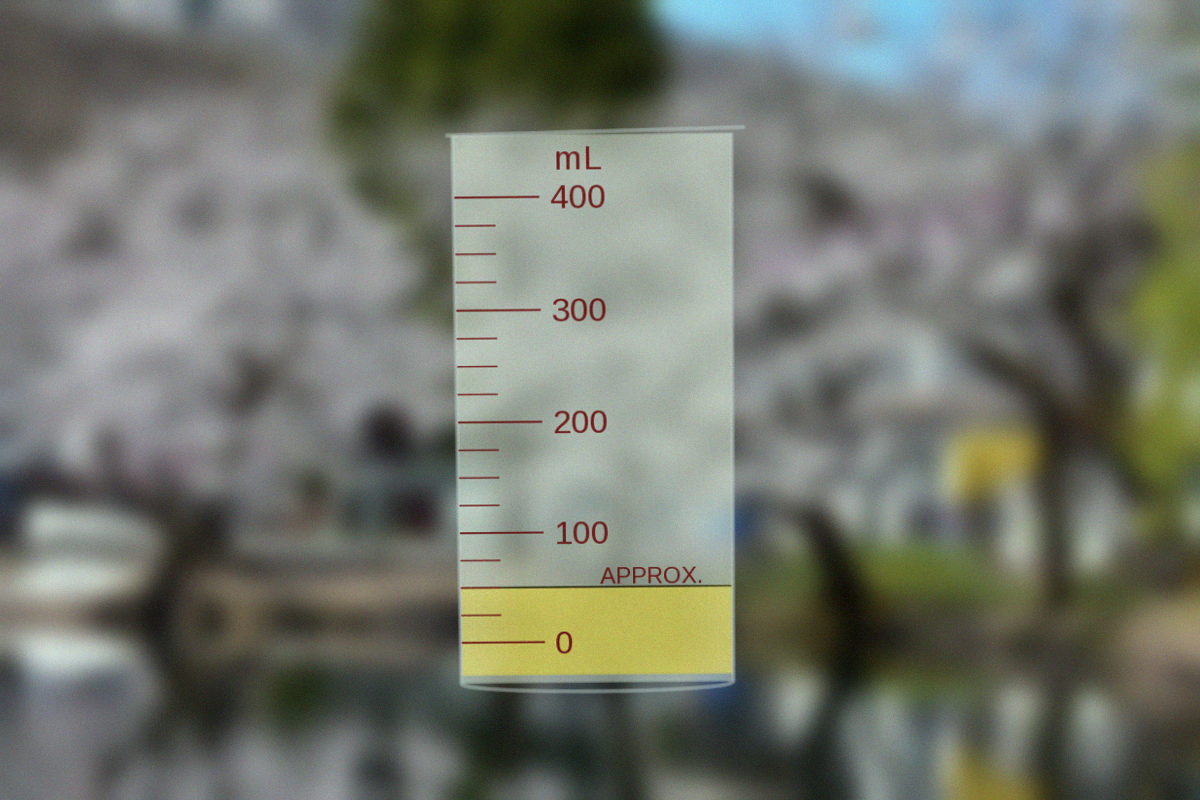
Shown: 50 (mL)
